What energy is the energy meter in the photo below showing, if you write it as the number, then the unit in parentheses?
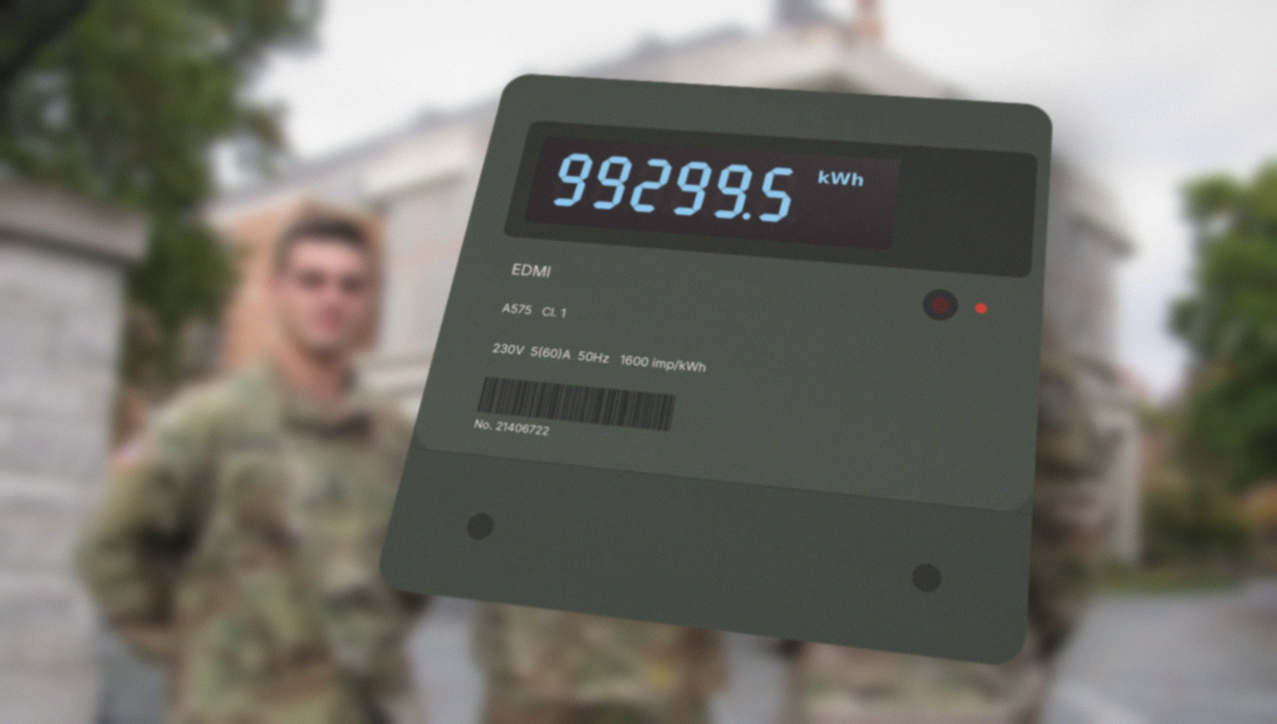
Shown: 99299.5 (kWh)
